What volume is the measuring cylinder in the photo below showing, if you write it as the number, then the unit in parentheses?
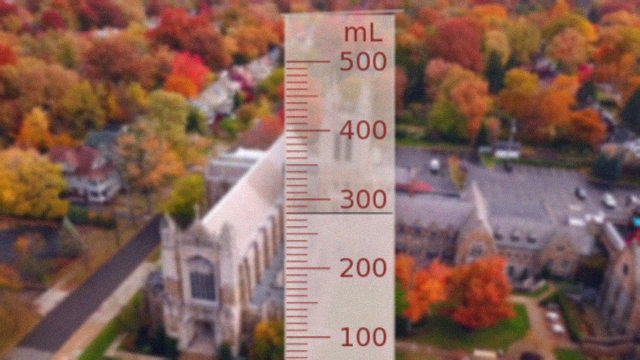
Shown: 280 (mL)
